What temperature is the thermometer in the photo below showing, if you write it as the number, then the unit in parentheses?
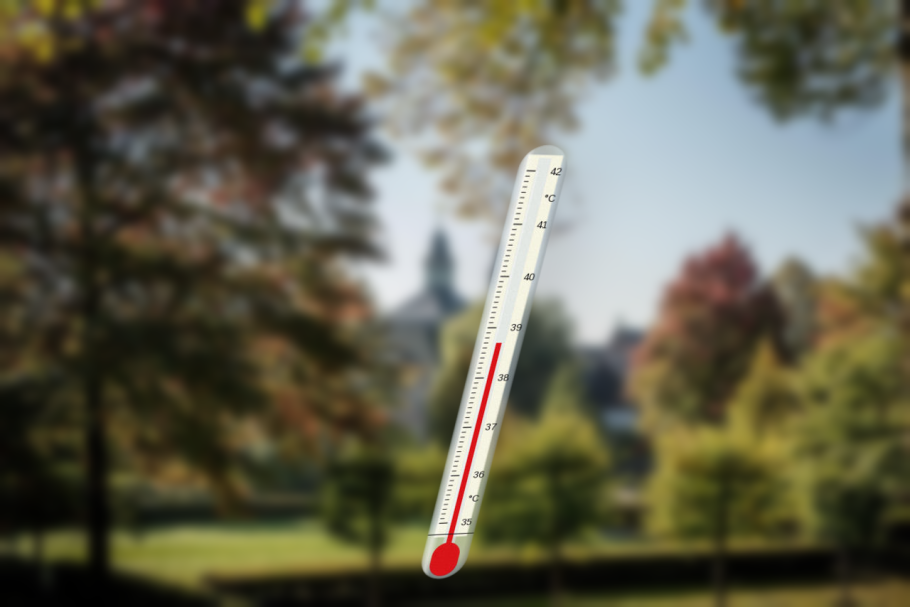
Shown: 38.7 (°C)
